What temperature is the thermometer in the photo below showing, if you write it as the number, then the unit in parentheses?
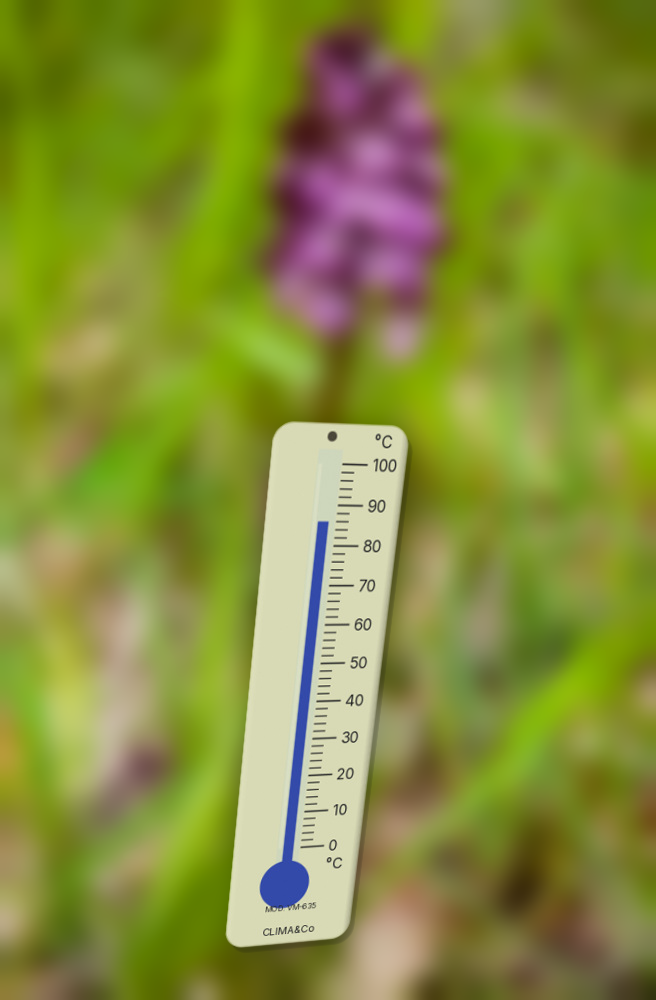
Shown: 86 (°C)
